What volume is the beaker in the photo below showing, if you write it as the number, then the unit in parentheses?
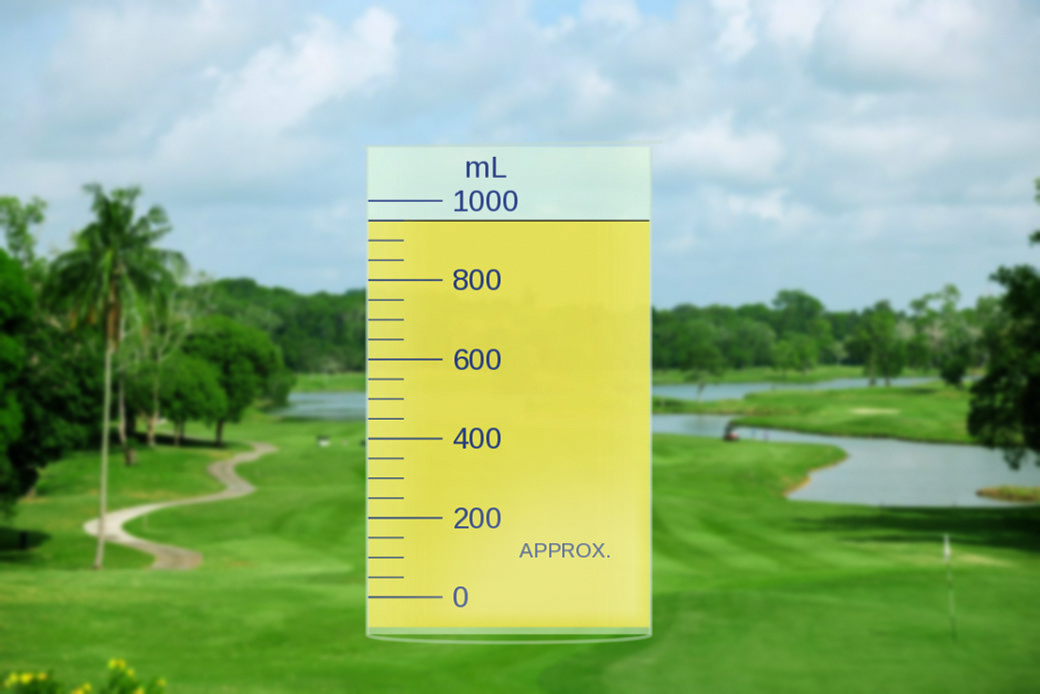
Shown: 950 (mL)
